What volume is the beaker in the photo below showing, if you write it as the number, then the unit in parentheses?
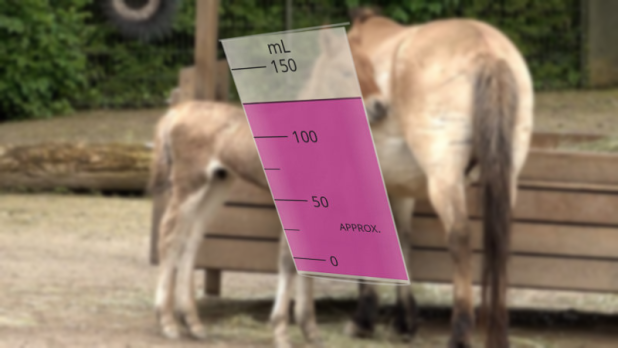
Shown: 125 (mL)
